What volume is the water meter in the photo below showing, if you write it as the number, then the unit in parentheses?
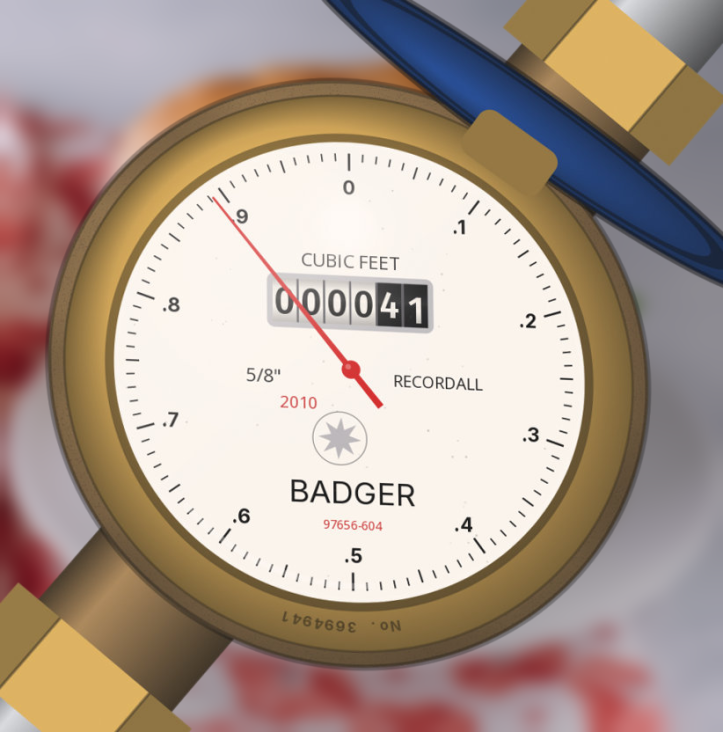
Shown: 40.89 (ft³)
